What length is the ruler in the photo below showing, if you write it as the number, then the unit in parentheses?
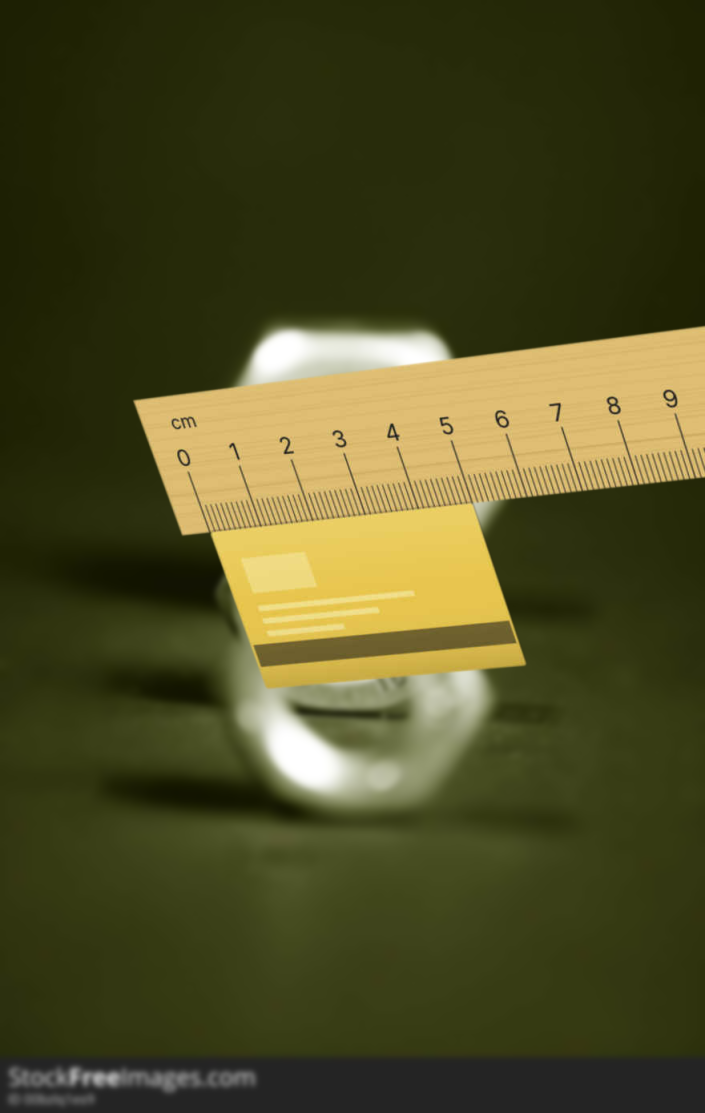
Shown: 5 (cm)
